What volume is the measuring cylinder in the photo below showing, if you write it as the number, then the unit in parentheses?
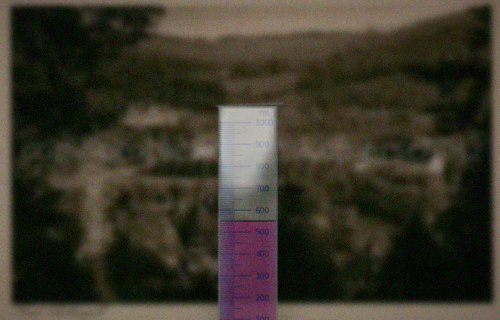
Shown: 550 (mL)
